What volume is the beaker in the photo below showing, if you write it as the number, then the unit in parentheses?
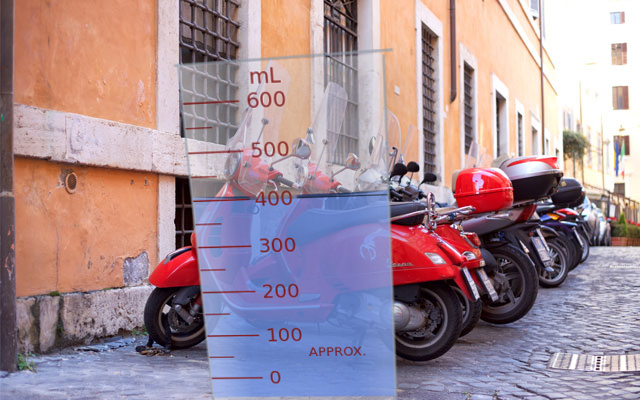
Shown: 400 (mL)
